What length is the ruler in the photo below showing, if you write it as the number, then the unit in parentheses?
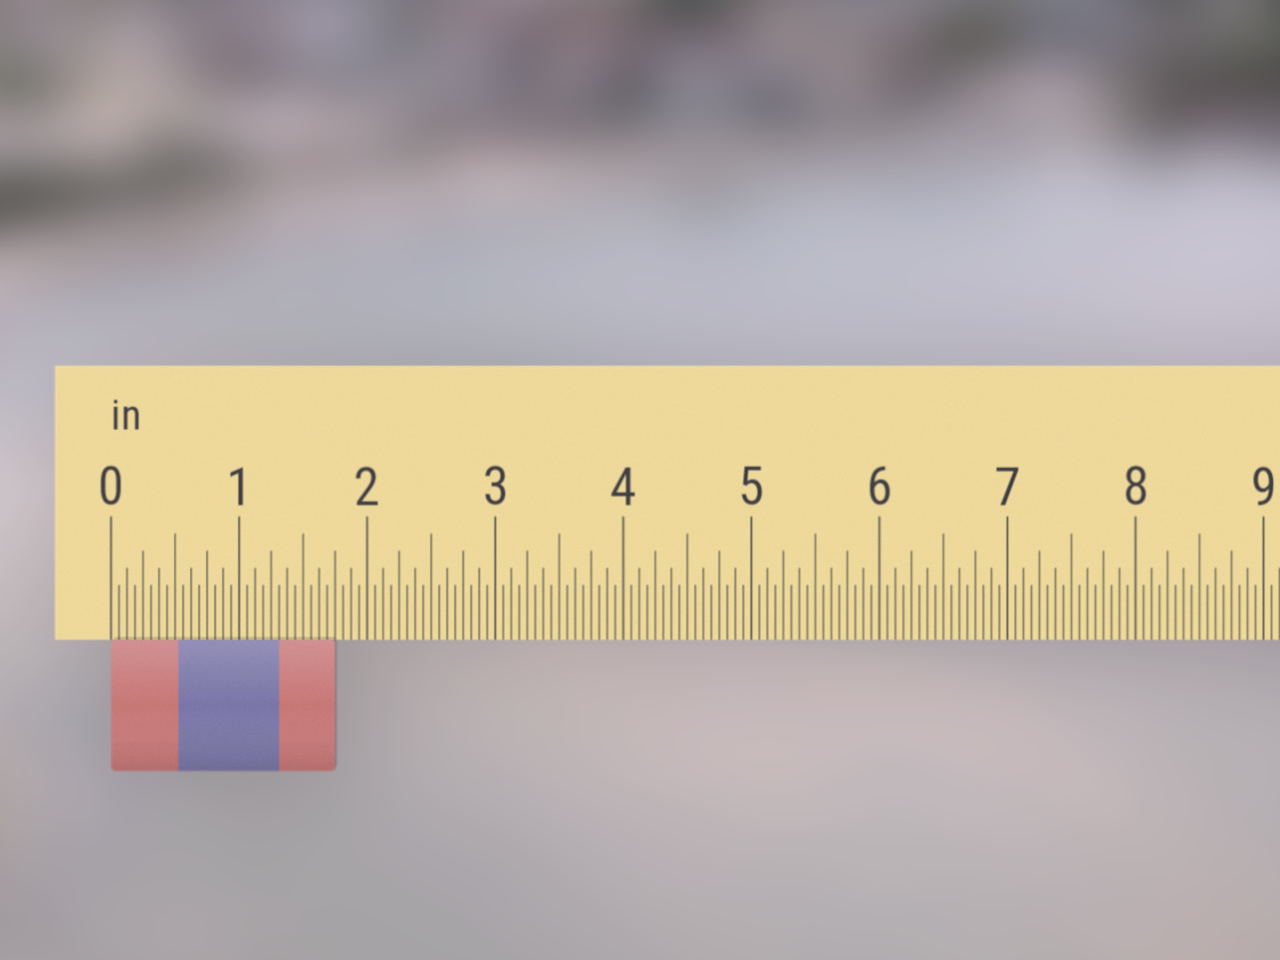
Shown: 1.75 (in)
